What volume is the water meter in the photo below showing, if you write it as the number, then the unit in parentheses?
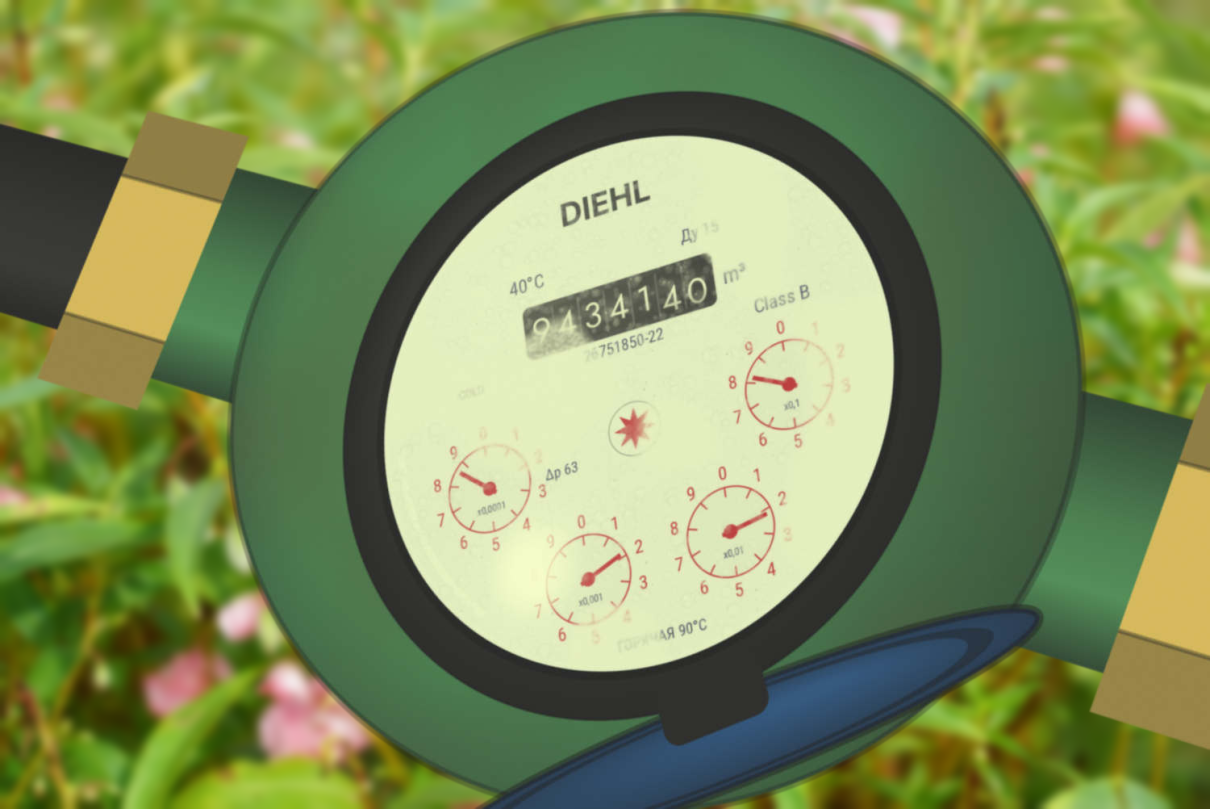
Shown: 9434139.8218 (m³)
